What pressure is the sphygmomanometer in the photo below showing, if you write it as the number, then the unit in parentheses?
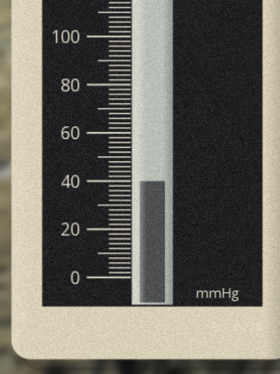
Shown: 40 (mmHg)
